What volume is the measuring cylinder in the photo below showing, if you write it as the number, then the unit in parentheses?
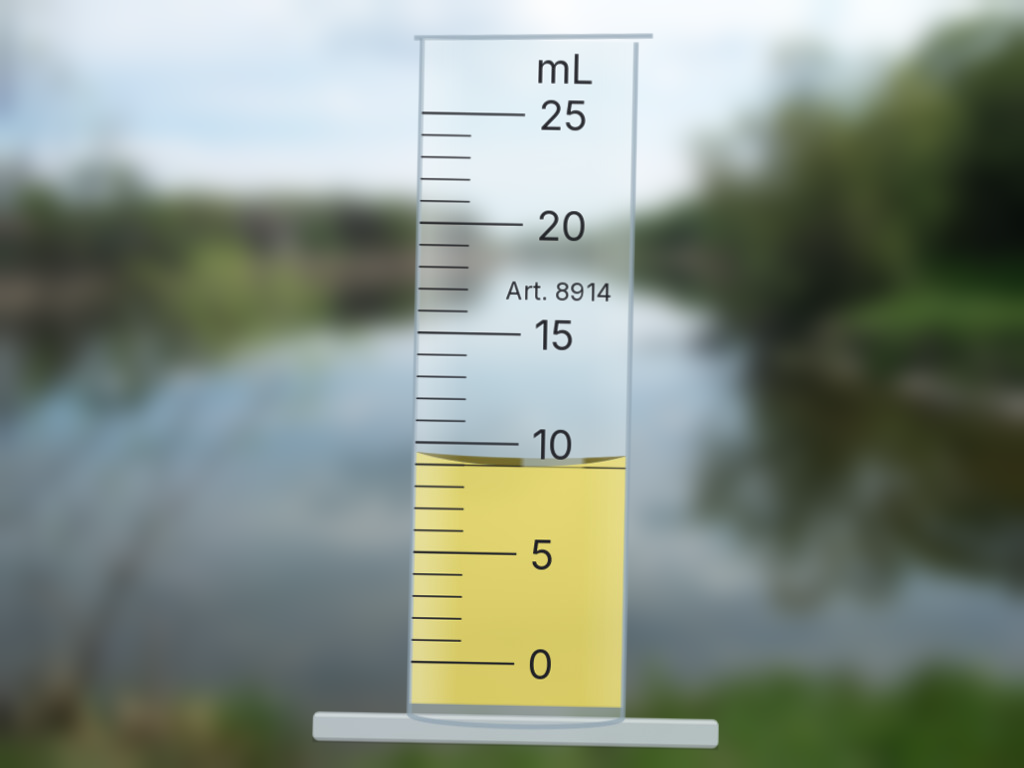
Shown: 9 (mL)
